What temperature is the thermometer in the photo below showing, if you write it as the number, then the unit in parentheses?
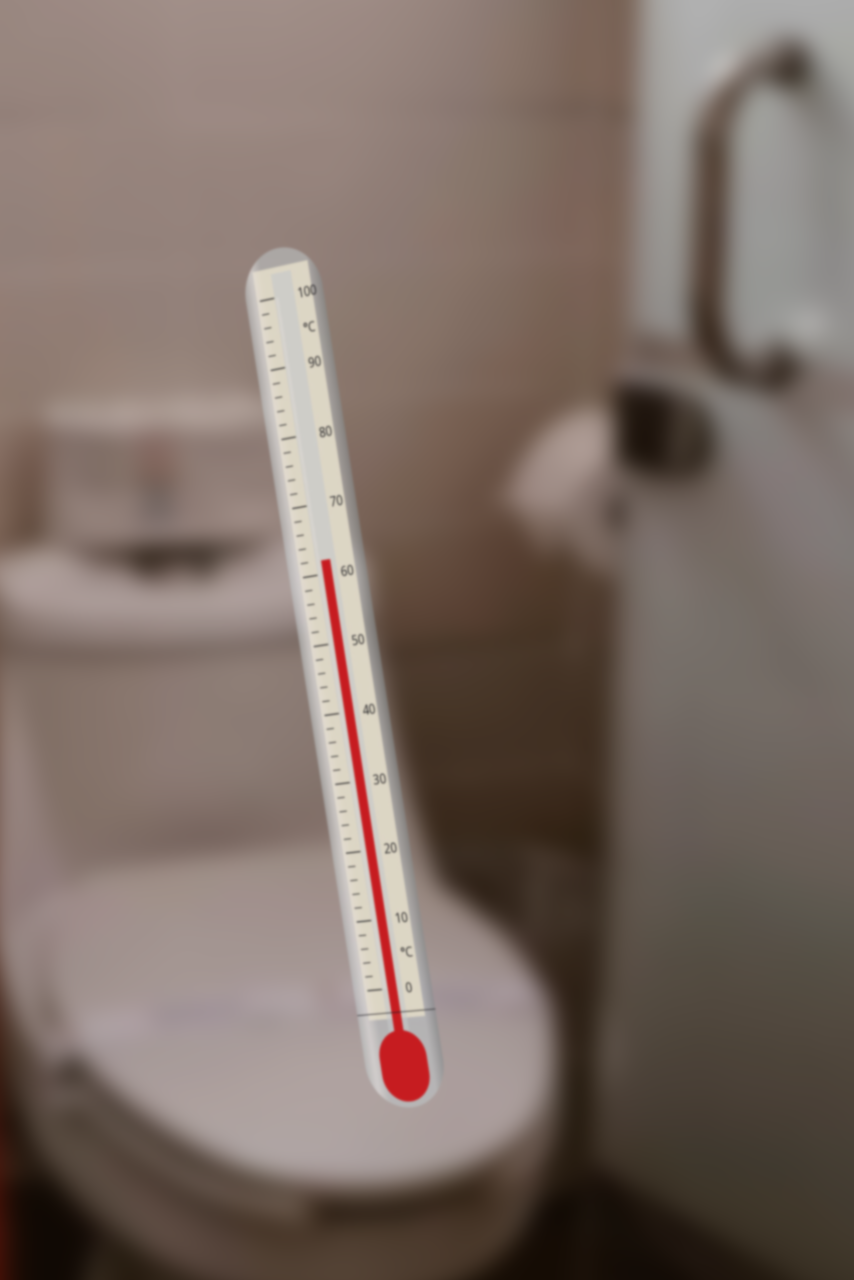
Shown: 62 (°C)
